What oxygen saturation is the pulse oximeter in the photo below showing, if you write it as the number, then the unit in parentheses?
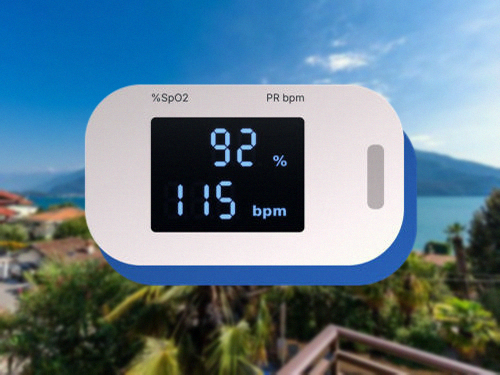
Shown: 92 (%)
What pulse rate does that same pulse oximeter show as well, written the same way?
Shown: 115 (bpm)
